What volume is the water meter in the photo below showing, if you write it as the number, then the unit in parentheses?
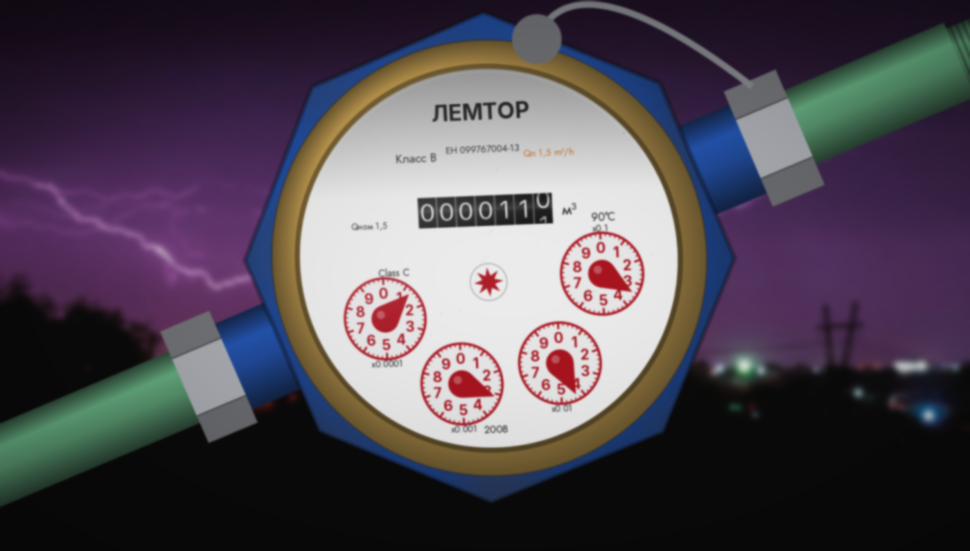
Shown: 110.3431 (m³)
